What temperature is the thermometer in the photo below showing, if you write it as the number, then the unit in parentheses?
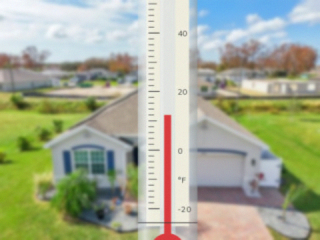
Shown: 12 (°F)
